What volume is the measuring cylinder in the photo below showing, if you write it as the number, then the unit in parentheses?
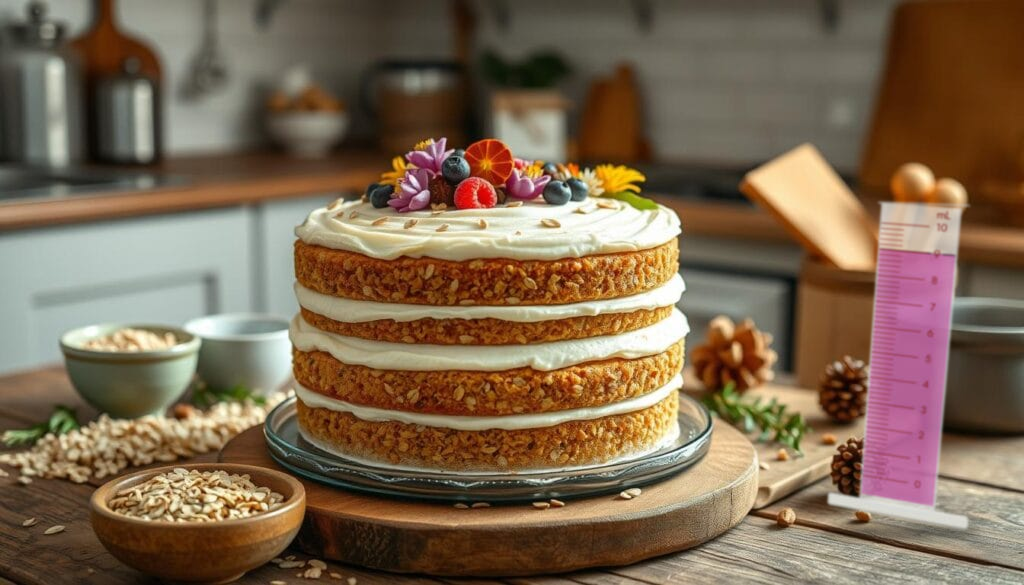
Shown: 9 (mL)
